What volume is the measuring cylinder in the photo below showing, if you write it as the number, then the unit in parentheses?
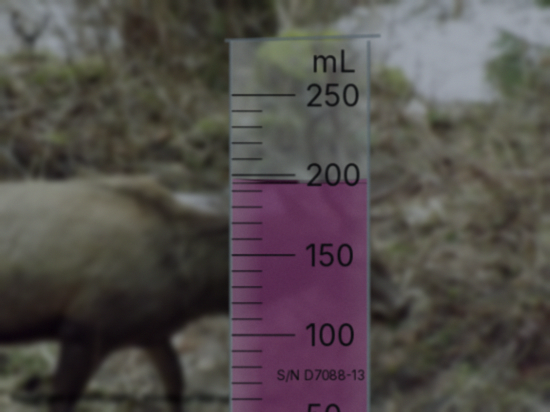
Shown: 195 (mL)
